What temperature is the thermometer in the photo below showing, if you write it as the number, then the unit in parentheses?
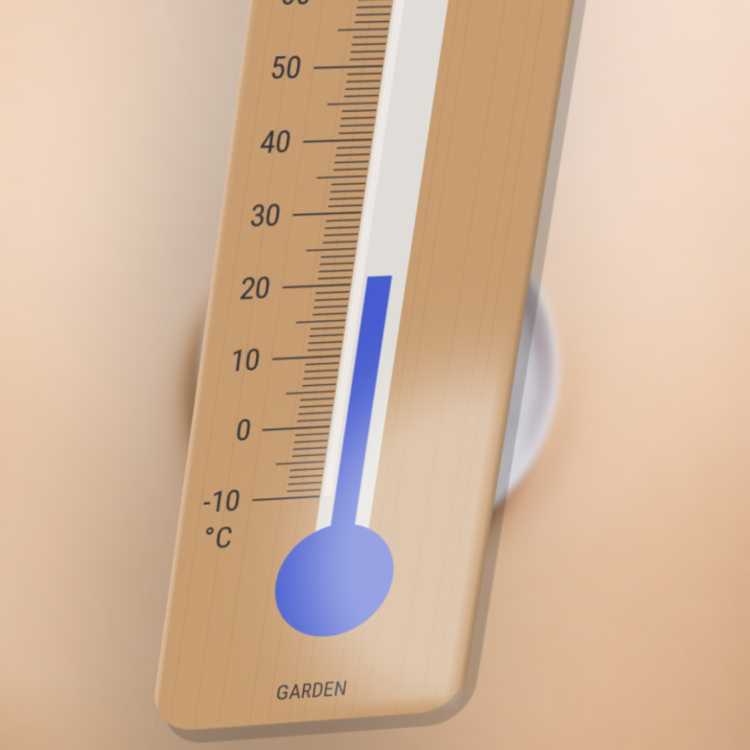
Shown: 21 (°C)
